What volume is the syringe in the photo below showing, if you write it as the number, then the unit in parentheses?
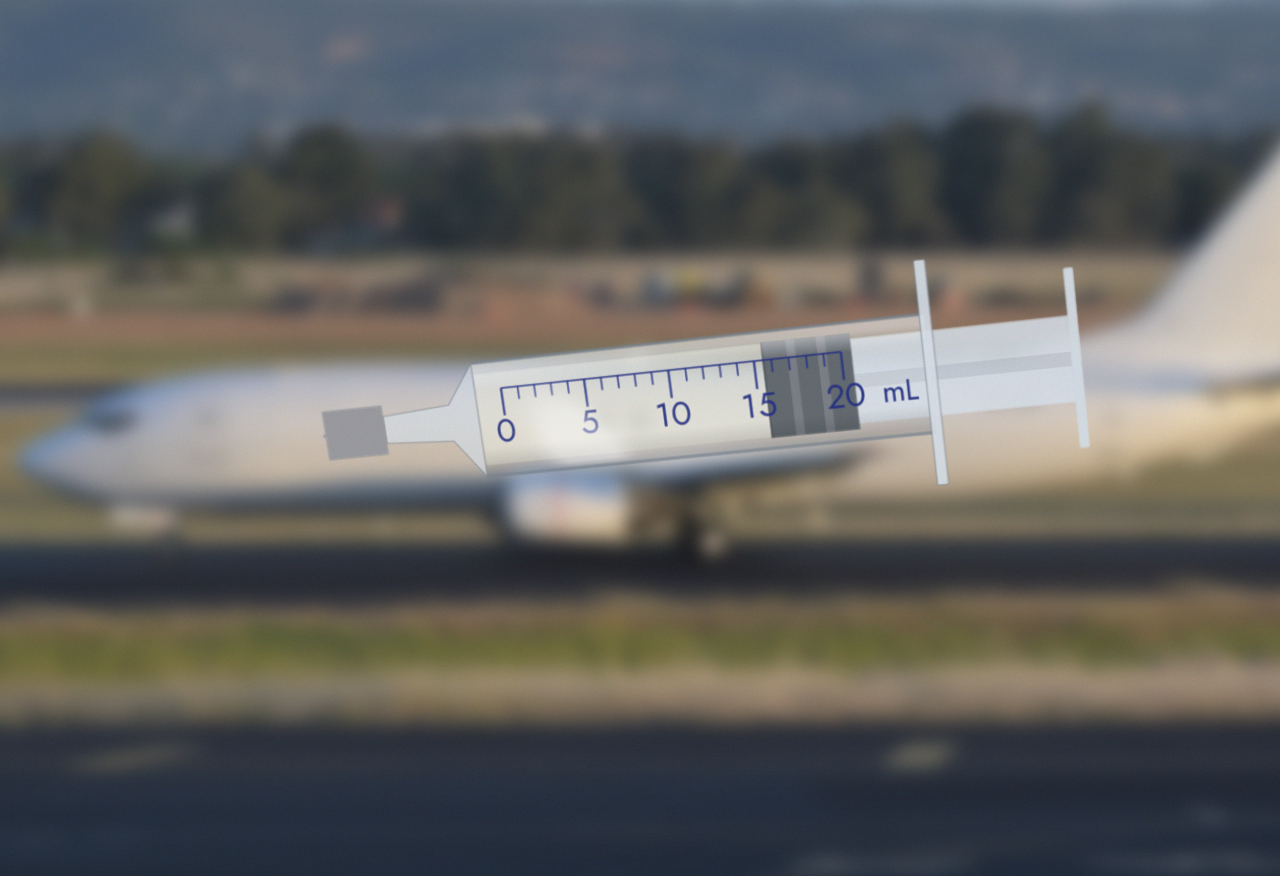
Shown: 15.5 (mL)
